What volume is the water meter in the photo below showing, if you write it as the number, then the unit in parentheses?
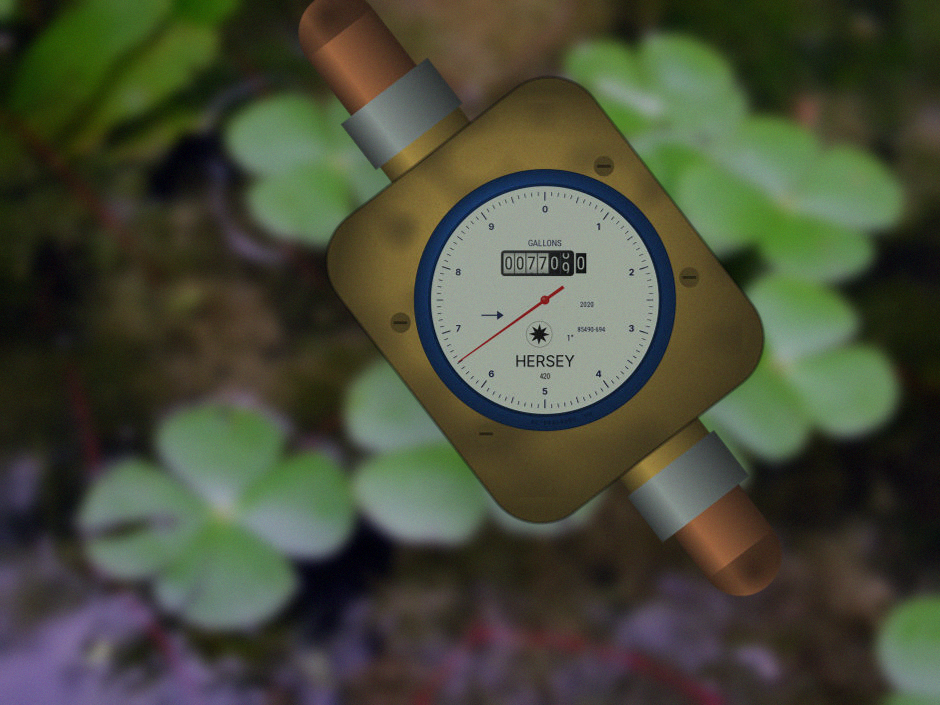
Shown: 77086.5 (gal)
